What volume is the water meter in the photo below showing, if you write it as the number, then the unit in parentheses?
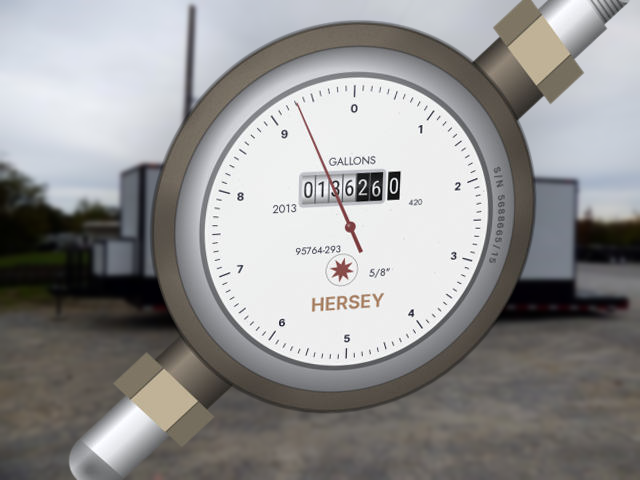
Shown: 136259.3 (gal)
